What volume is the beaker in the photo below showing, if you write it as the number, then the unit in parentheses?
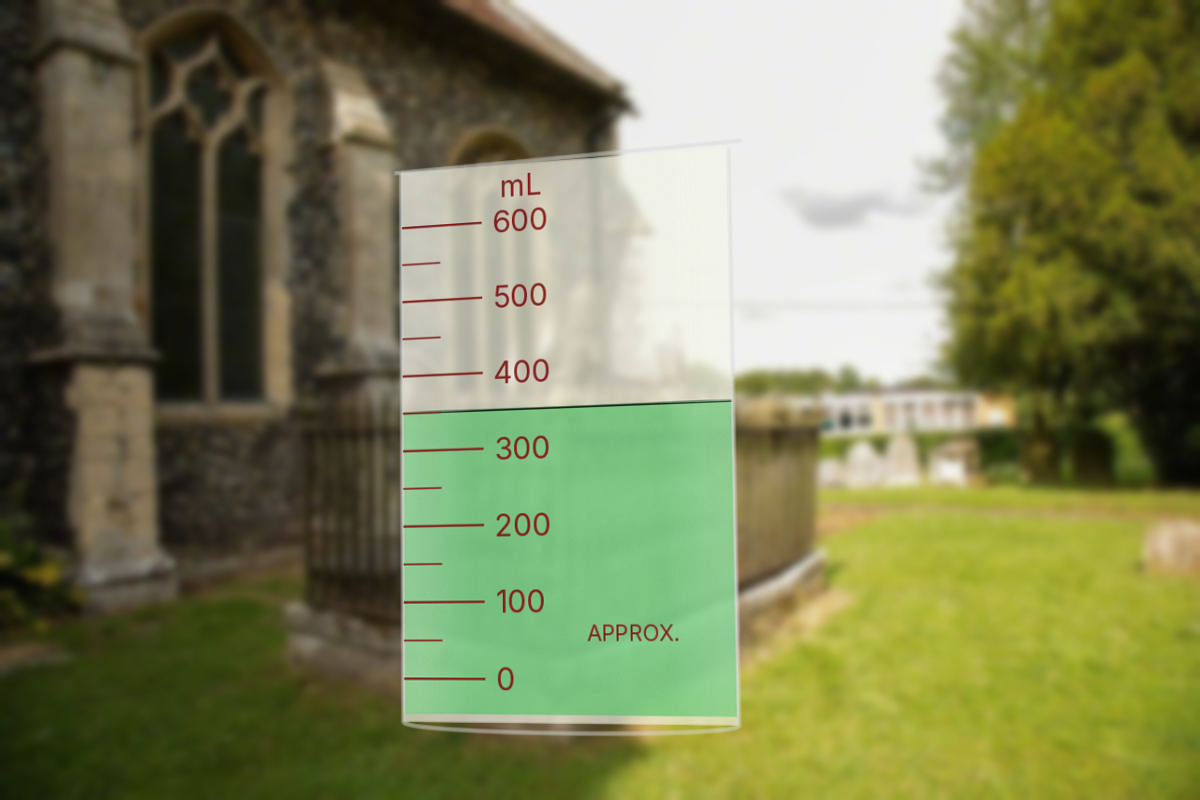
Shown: 350 (mL)
